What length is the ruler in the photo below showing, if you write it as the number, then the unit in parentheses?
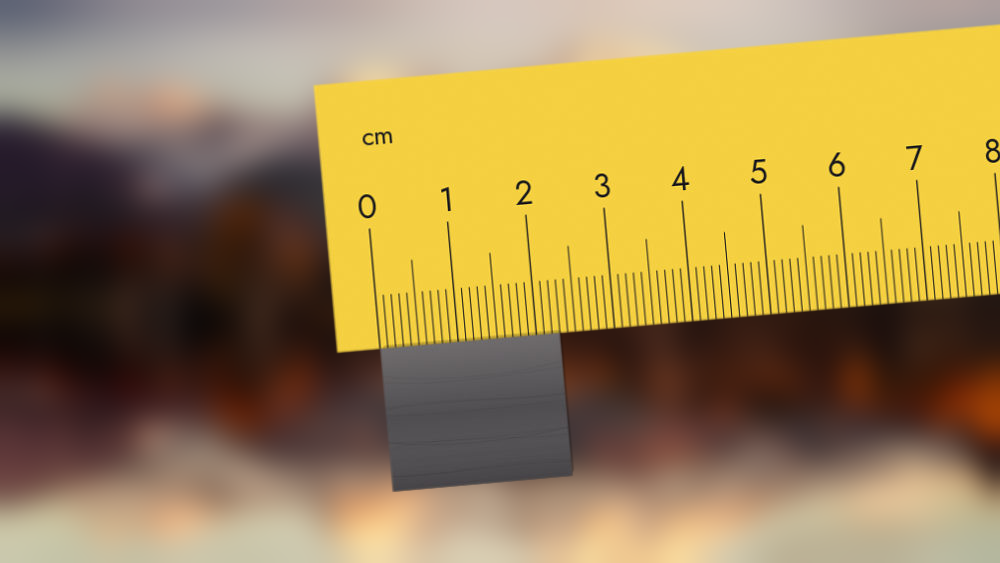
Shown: 2.3 (cm)
